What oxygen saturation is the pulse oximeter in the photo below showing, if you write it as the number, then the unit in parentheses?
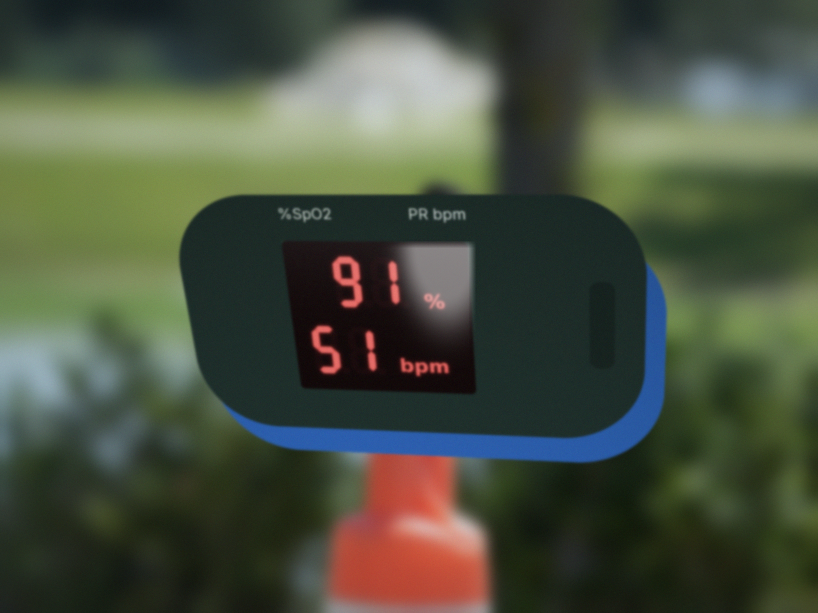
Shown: 91 (%)
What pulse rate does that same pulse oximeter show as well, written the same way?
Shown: 51 (bpm)
